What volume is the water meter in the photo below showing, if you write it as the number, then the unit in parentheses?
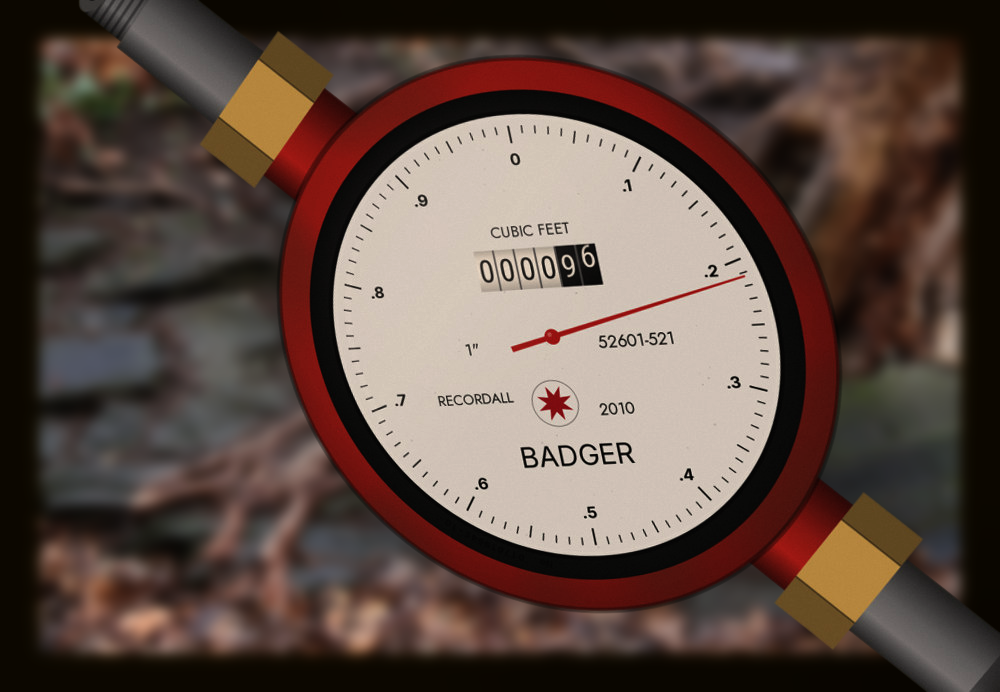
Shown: 96.21 (ft³)
